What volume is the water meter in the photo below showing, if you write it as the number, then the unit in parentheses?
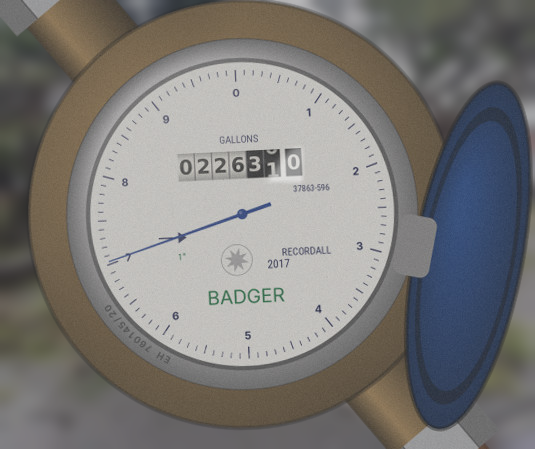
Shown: 226307.0 (gal)
